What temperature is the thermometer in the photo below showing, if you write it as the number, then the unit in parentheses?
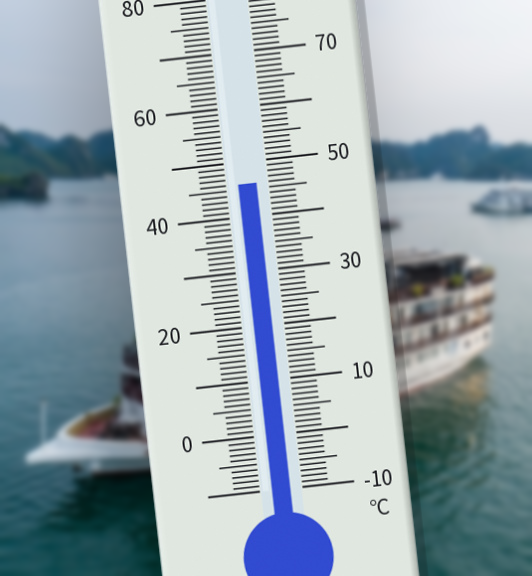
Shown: 46 (°C)
